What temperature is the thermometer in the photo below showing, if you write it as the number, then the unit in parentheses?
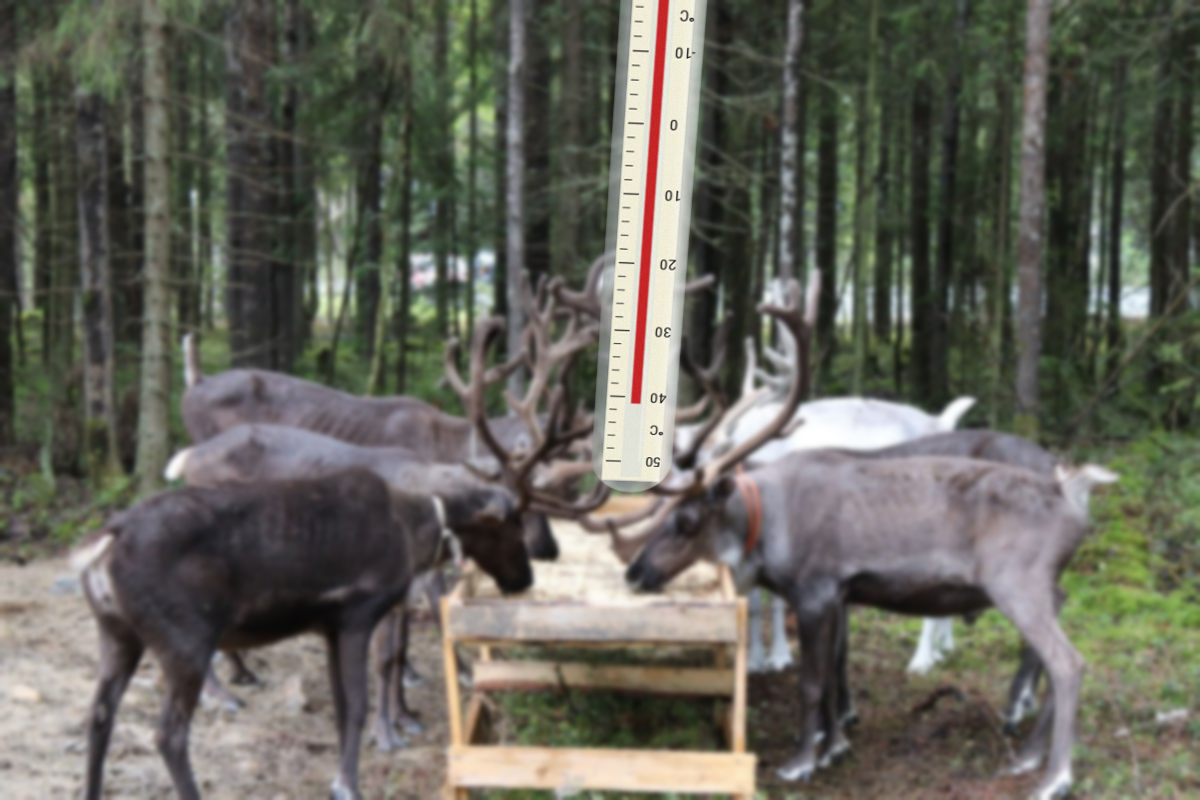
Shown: 41 (°C)
